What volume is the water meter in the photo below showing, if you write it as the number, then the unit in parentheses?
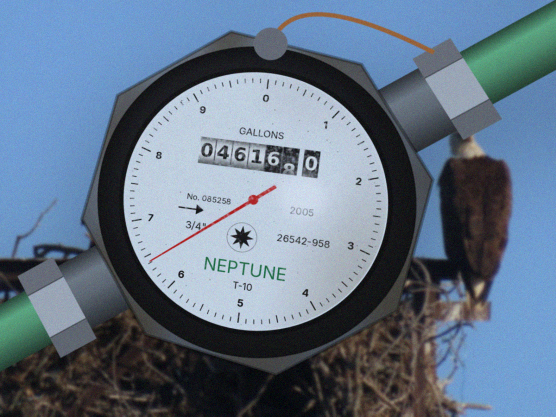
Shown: 461676.4 (gal)
